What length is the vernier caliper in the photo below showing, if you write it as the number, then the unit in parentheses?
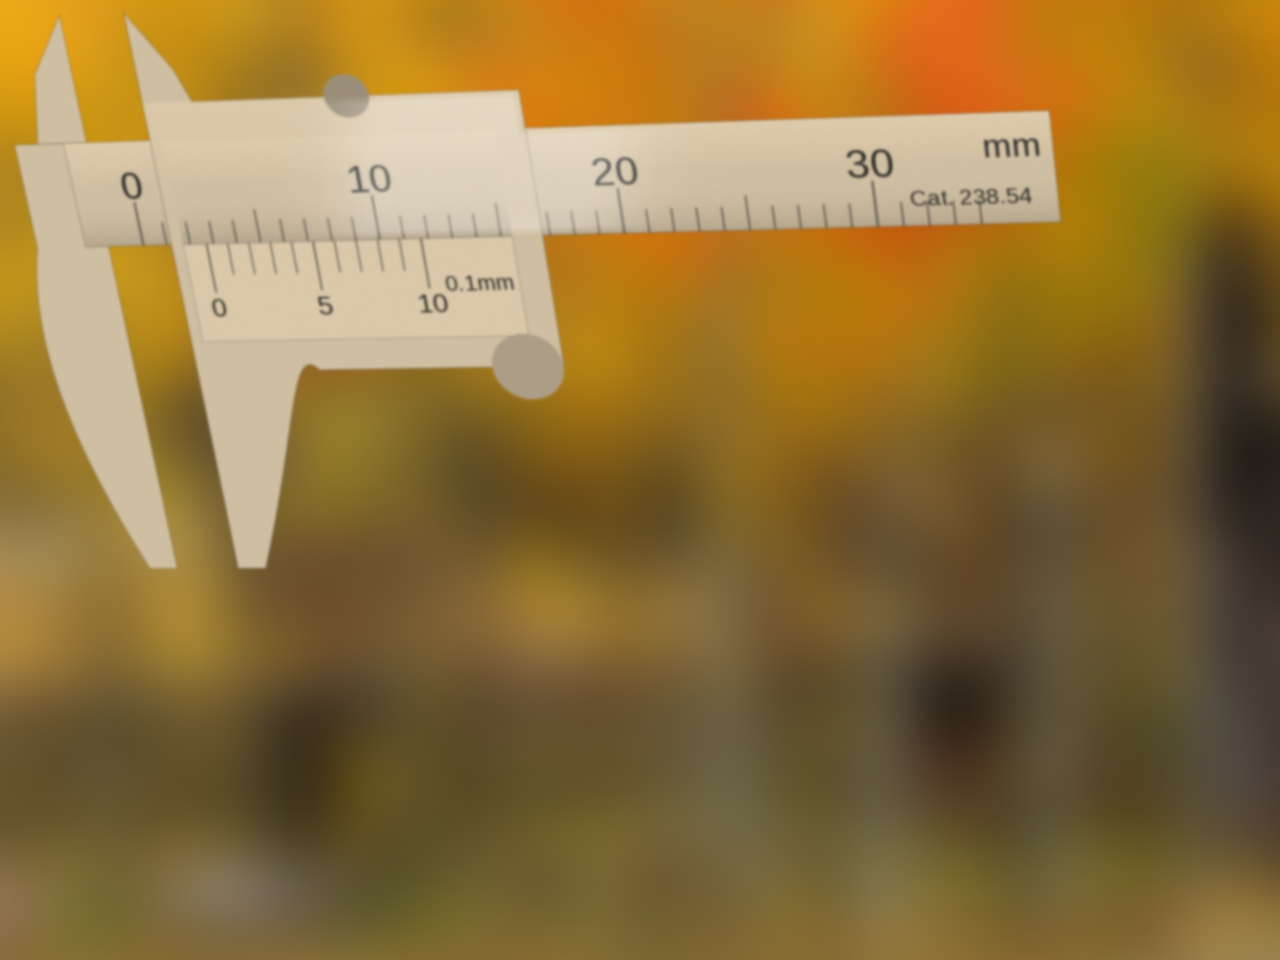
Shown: 2.7 (mm)
